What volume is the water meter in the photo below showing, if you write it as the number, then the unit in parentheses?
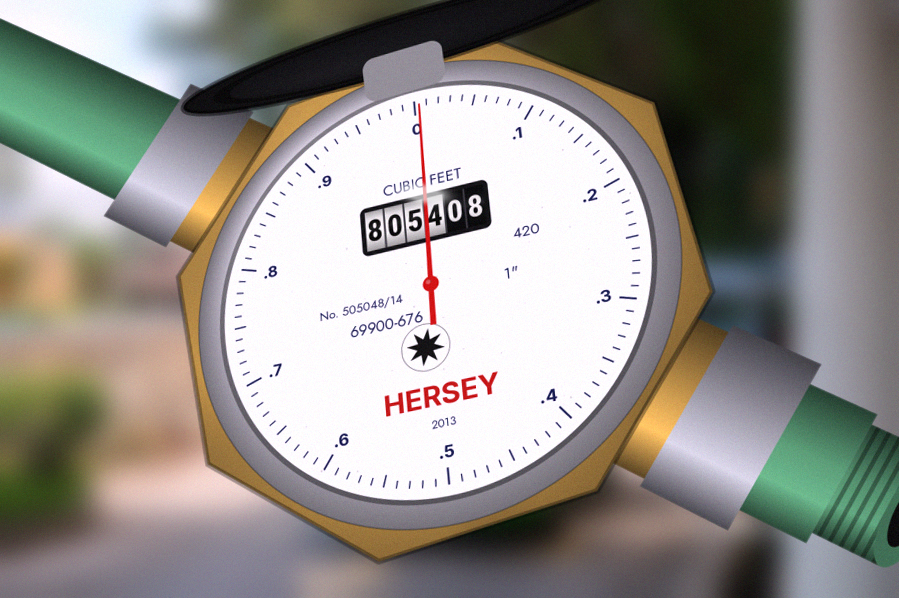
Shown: 805408.00 (ft³)
